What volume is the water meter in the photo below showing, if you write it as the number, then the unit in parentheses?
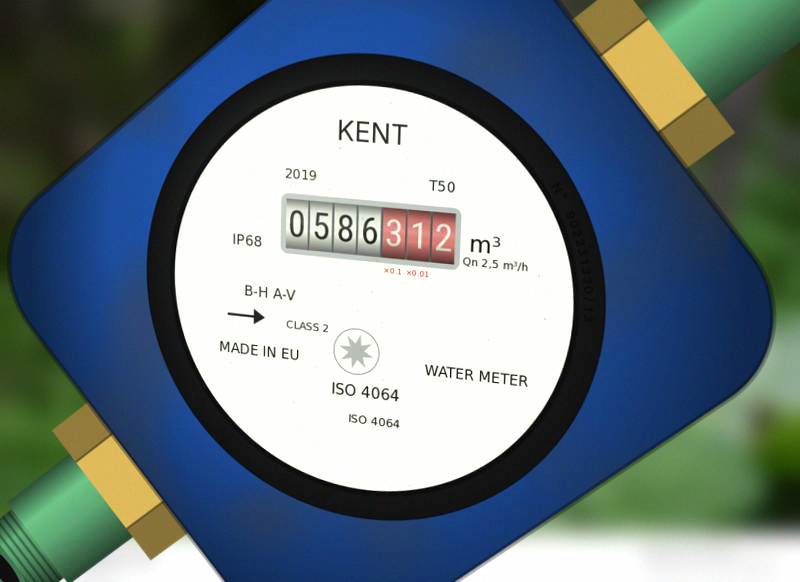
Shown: 586.312 (m³)
